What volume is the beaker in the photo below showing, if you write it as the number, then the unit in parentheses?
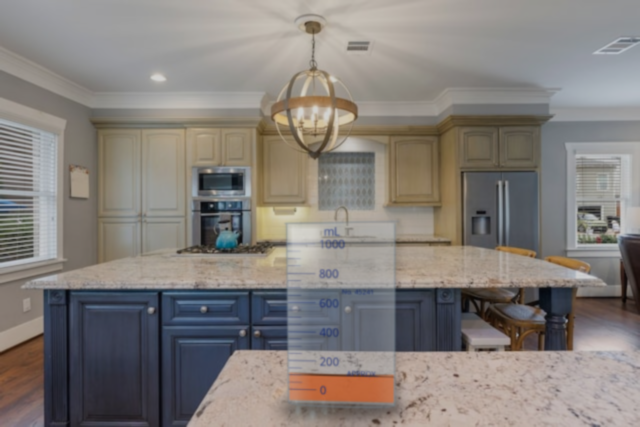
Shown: 100 (mL)
